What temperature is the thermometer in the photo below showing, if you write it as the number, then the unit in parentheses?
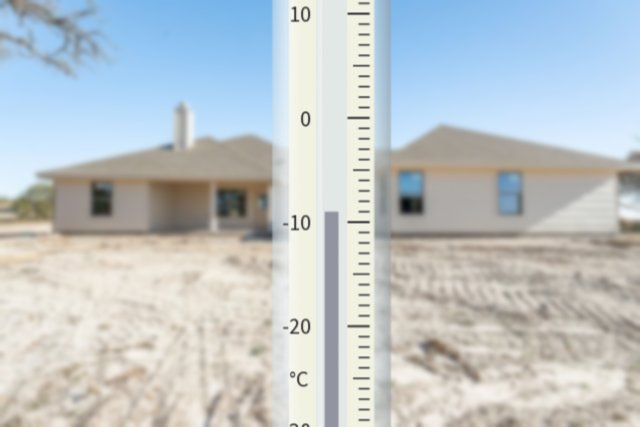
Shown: -9 (°C)
